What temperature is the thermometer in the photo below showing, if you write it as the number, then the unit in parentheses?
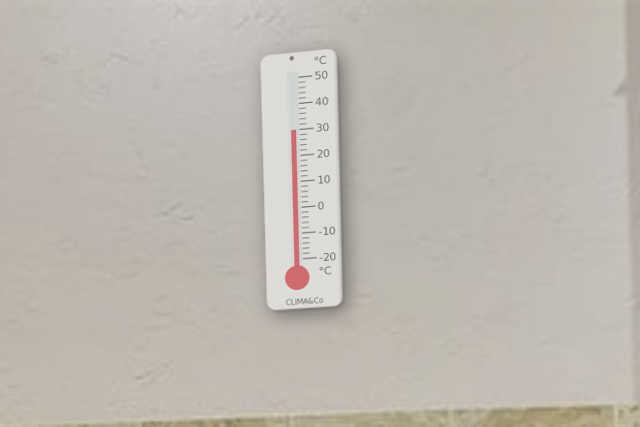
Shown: 30 (°C)
